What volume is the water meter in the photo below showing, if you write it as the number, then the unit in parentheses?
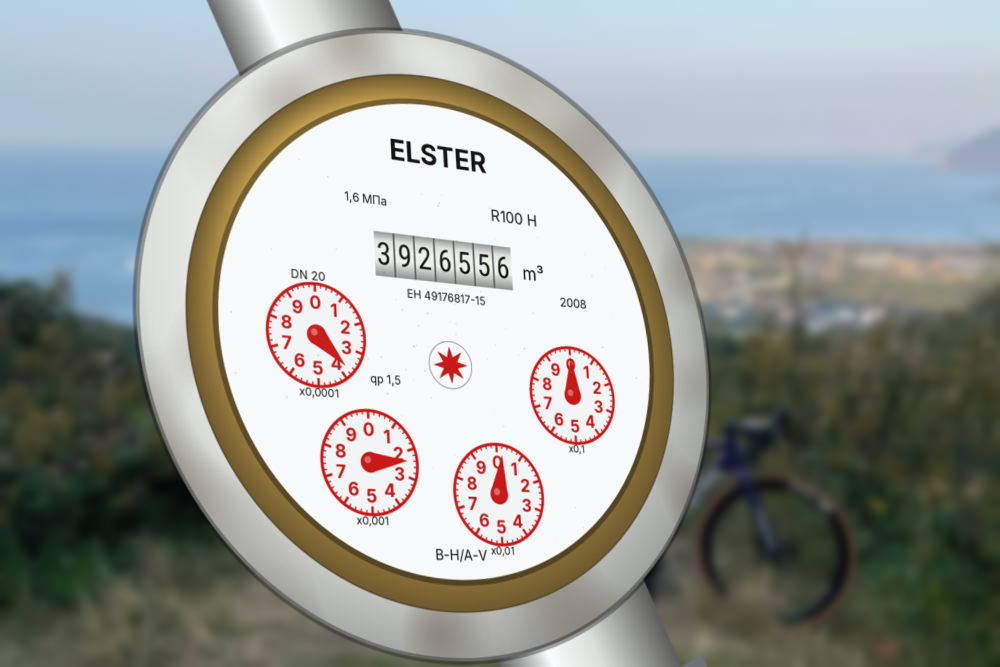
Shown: 3926556.0023 (m³)
